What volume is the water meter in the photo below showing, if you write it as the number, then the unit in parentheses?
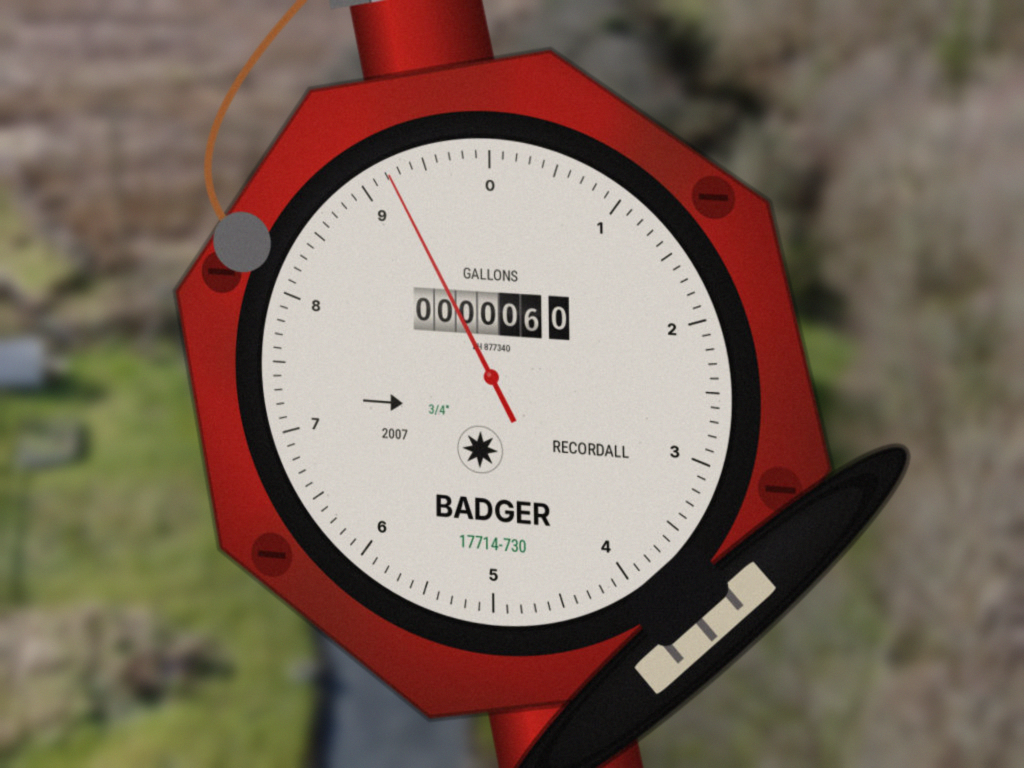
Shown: 59.2 (gal)
